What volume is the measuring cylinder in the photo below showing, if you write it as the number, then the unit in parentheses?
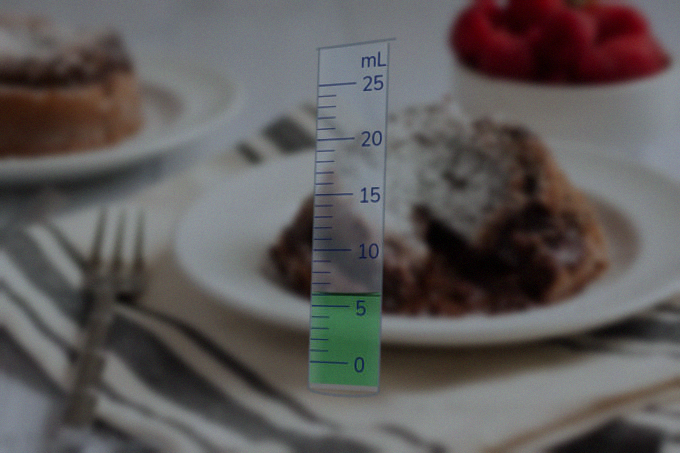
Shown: 6 (mL)
